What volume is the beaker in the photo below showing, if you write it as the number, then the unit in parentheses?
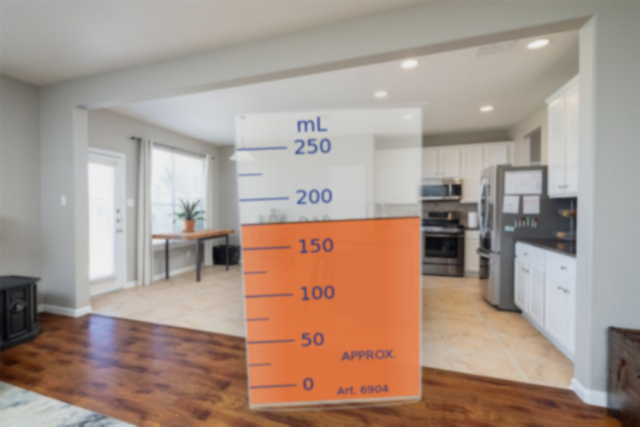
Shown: 175 (mL)
